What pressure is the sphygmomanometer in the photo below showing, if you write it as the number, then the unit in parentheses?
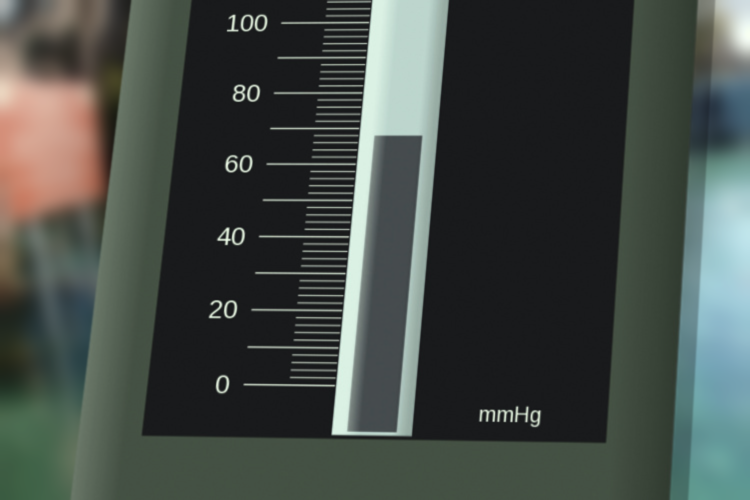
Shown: 68 (mmHg)
